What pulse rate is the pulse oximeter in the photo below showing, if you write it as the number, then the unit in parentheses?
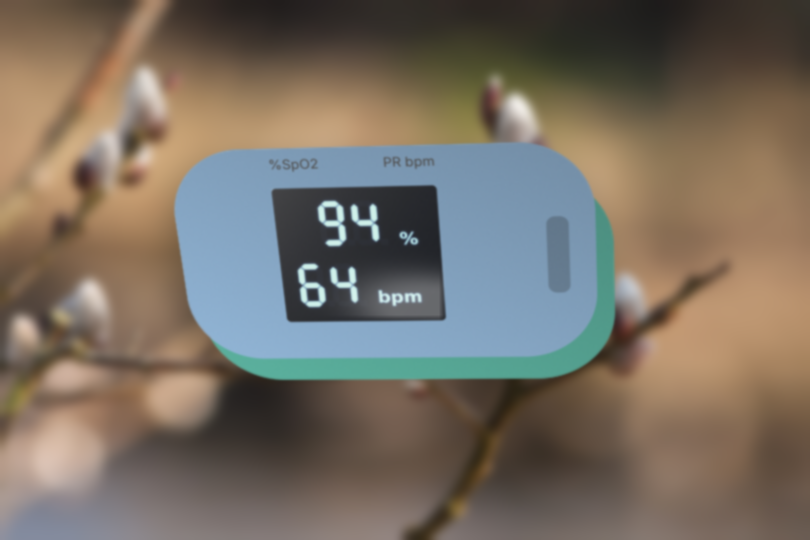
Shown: 64 (bpm)
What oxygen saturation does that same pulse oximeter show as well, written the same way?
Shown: 94 (%)
